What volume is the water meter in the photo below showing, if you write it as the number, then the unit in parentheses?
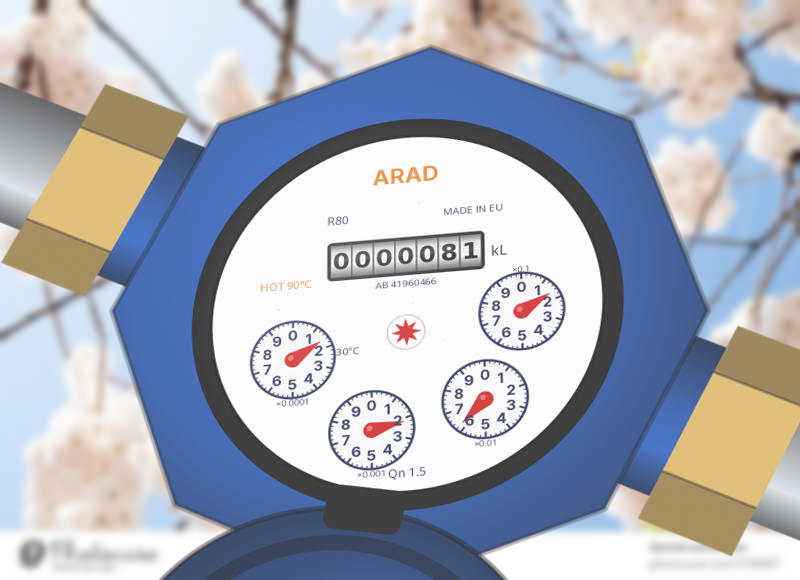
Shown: 81.1621 (kL)
